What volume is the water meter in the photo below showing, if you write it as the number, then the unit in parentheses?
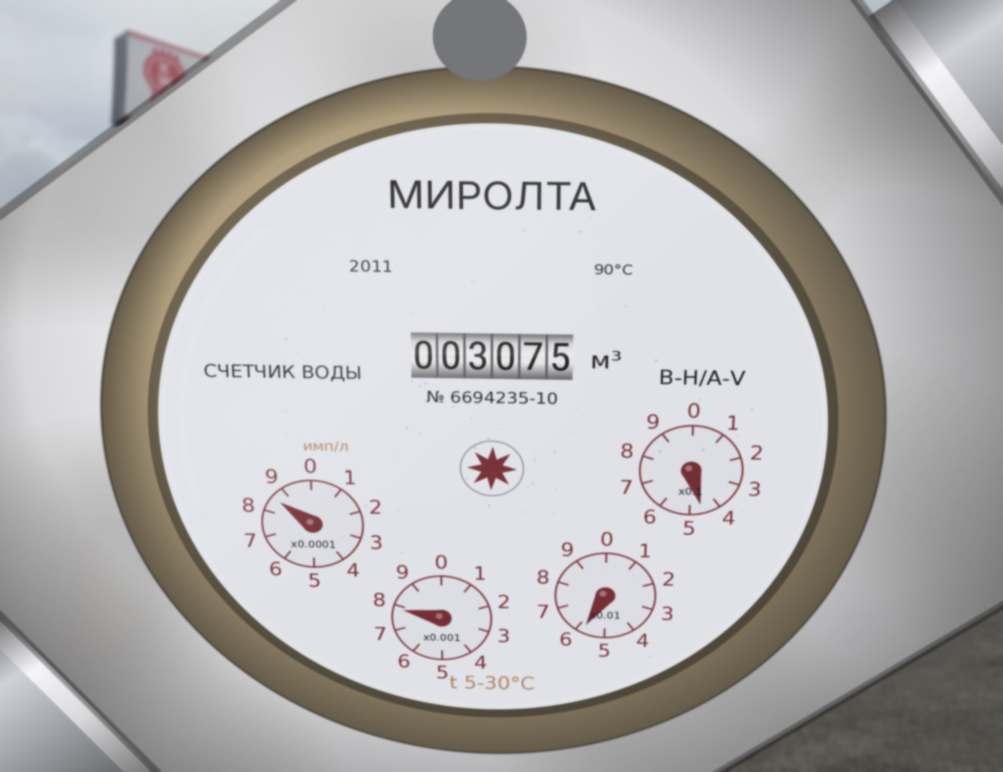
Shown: 3075.4578 (m³)
